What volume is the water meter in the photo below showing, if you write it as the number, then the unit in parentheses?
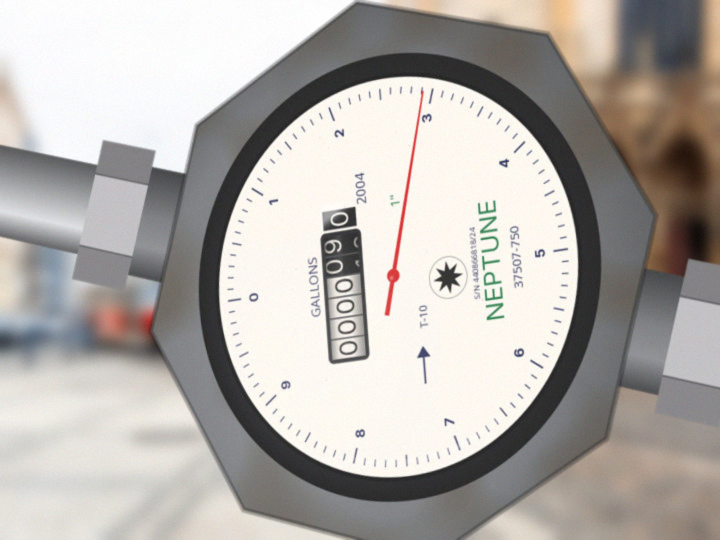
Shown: 92.9 (gal)
